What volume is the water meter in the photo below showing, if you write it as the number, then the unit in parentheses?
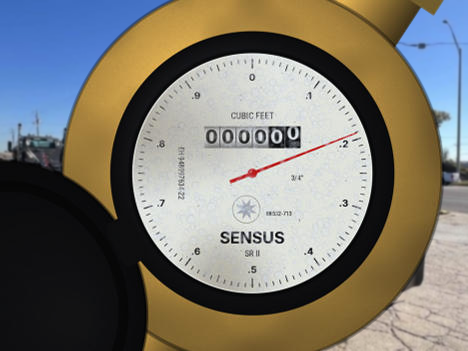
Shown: 0.19 (ft³)
